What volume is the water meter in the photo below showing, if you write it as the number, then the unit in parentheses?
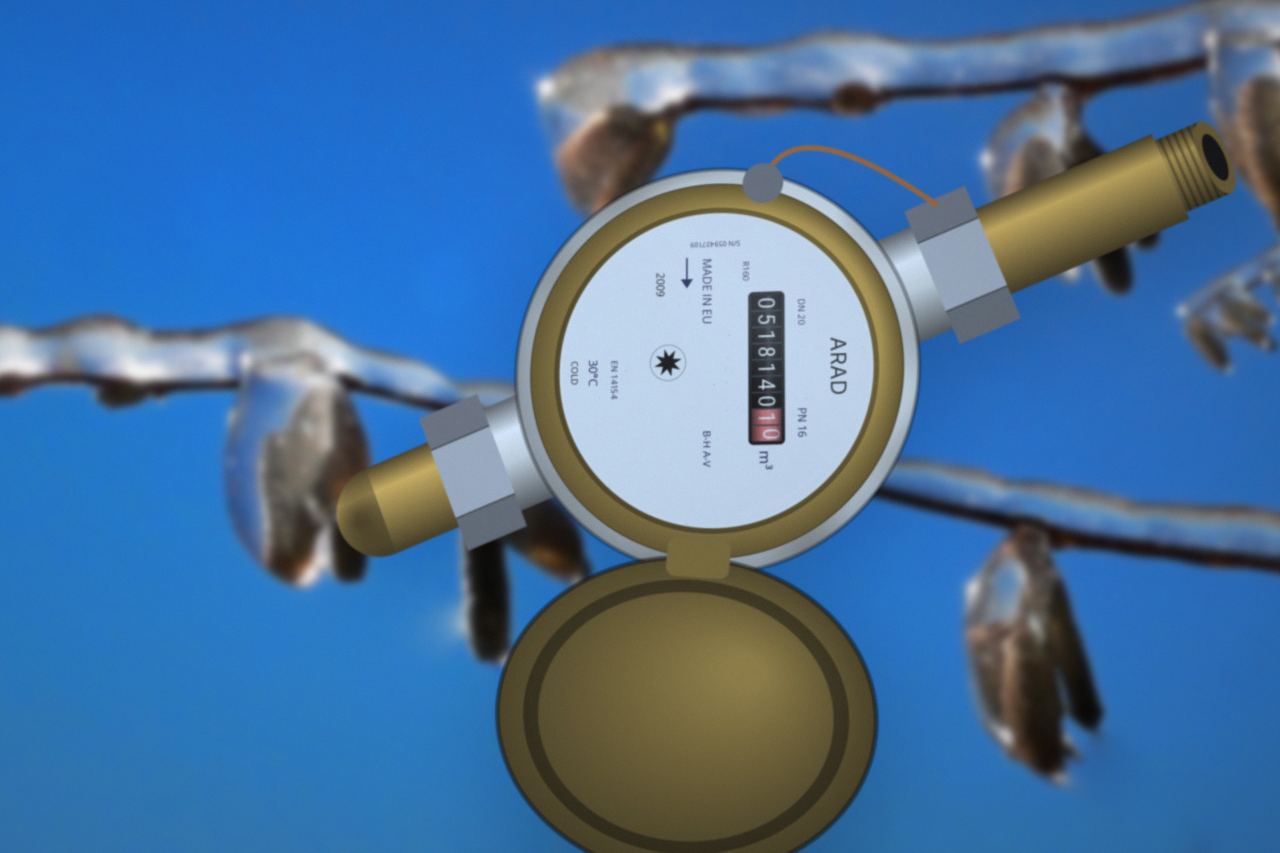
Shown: 518140.10 (m³)
